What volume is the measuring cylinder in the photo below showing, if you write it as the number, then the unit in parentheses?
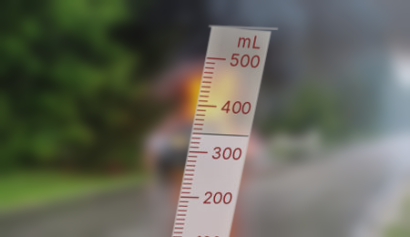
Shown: 340 (mL)
